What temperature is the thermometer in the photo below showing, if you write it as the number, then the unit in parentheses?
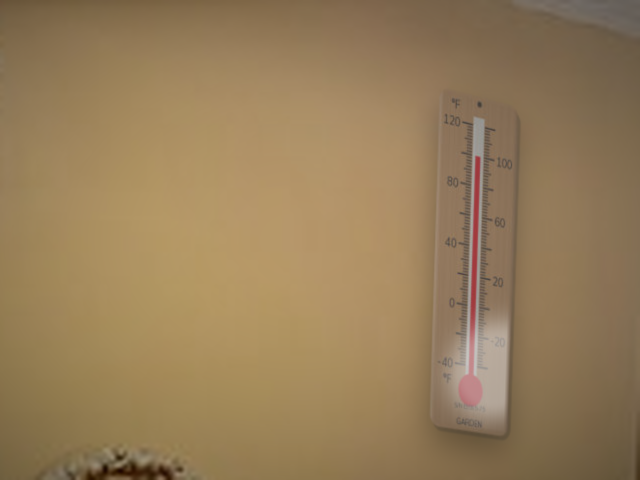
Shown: 100 (°F)
